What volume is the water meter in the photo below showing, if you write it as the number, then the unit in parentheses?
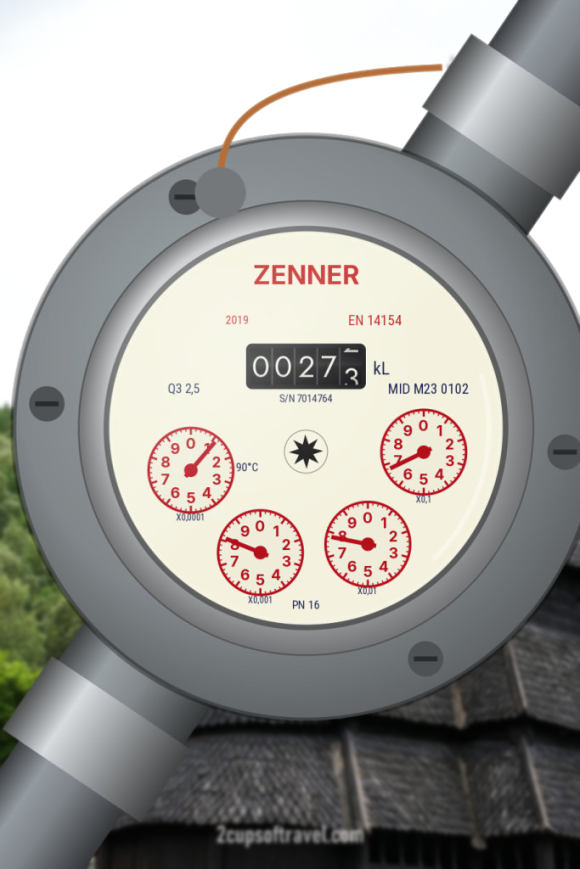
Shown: 272.6781 (kL)
